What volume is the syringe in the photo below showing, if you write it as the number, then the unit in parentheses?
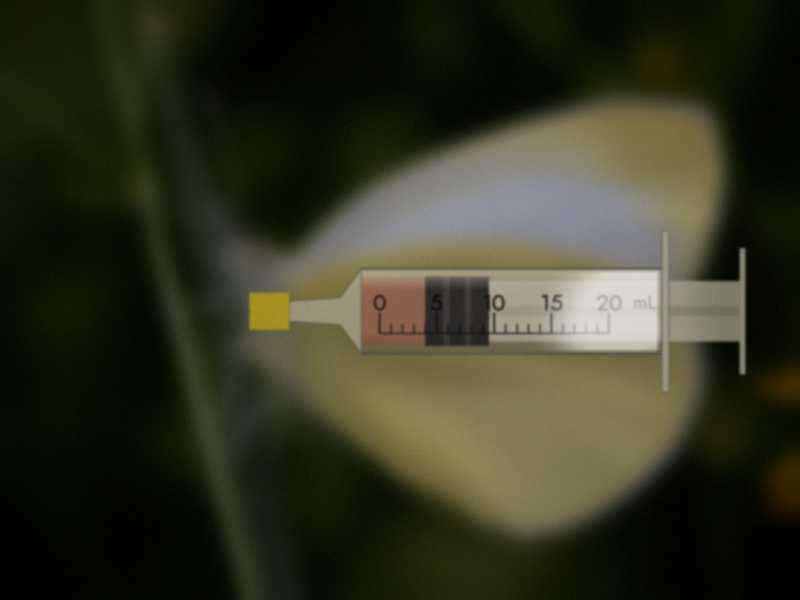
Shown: 4 (mL)
